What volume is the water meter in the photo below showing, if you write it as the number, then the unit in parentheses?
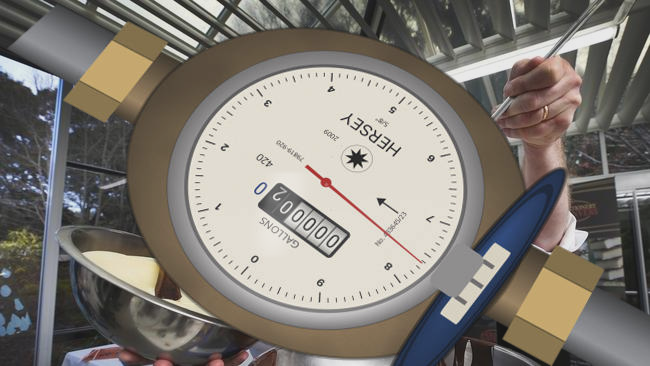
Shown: 17.6 (gal)
